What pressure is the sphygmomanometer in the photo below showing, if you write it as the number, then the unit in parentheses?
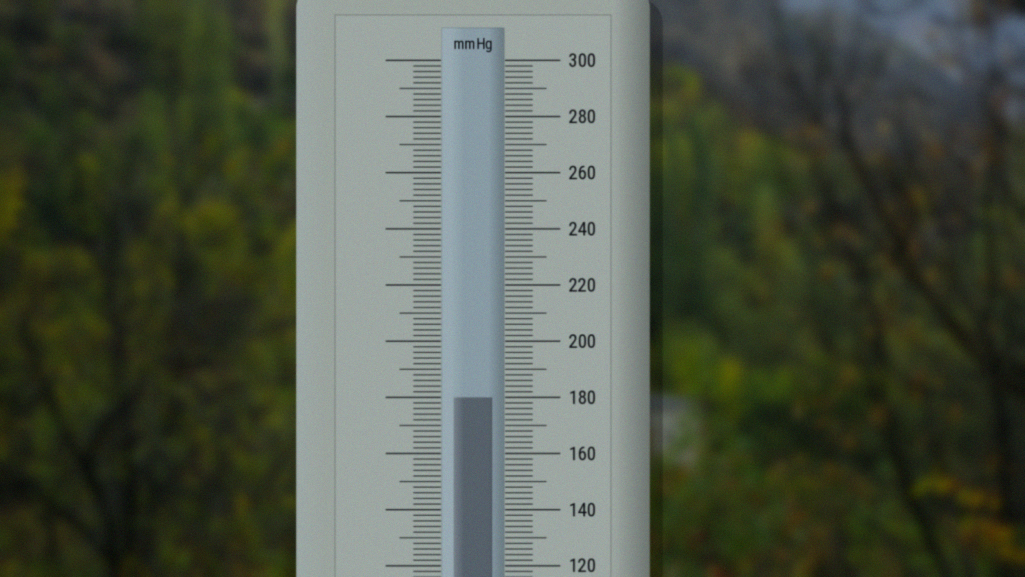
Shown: 180 (mmHg)
